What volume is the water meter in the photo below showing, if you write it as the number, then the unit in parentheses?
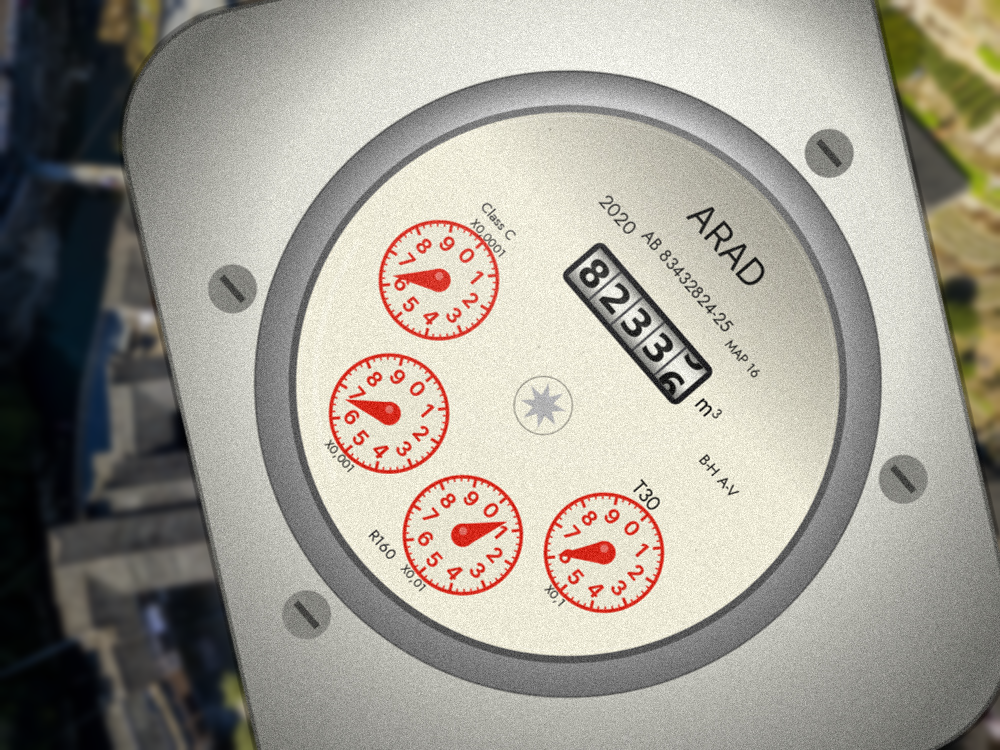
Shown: 82335.6066 (m³)
